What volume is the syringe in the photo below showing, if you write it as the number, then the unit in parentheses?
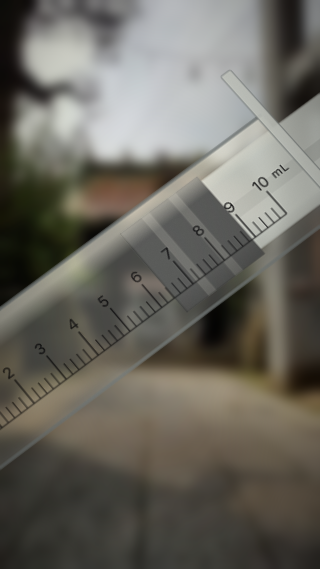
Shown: 6.4 (mL)
